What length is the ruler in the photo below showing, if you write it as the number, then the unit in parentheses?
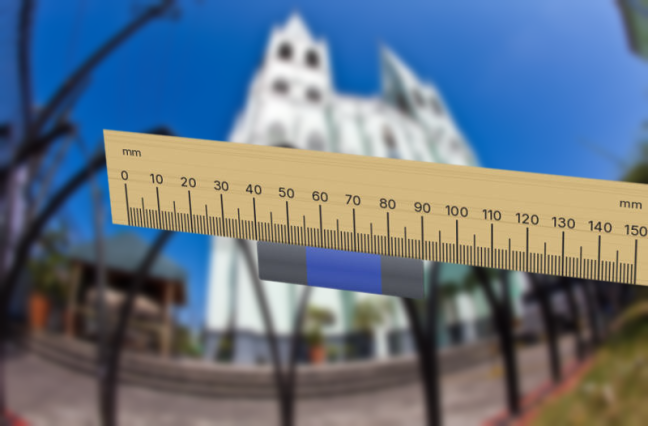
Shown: 50 (mm)
